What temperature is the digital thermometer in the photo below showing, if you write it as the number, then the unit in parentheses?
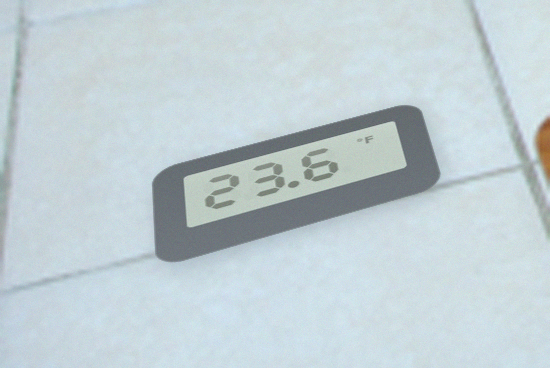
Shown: 23.6 (°F)
